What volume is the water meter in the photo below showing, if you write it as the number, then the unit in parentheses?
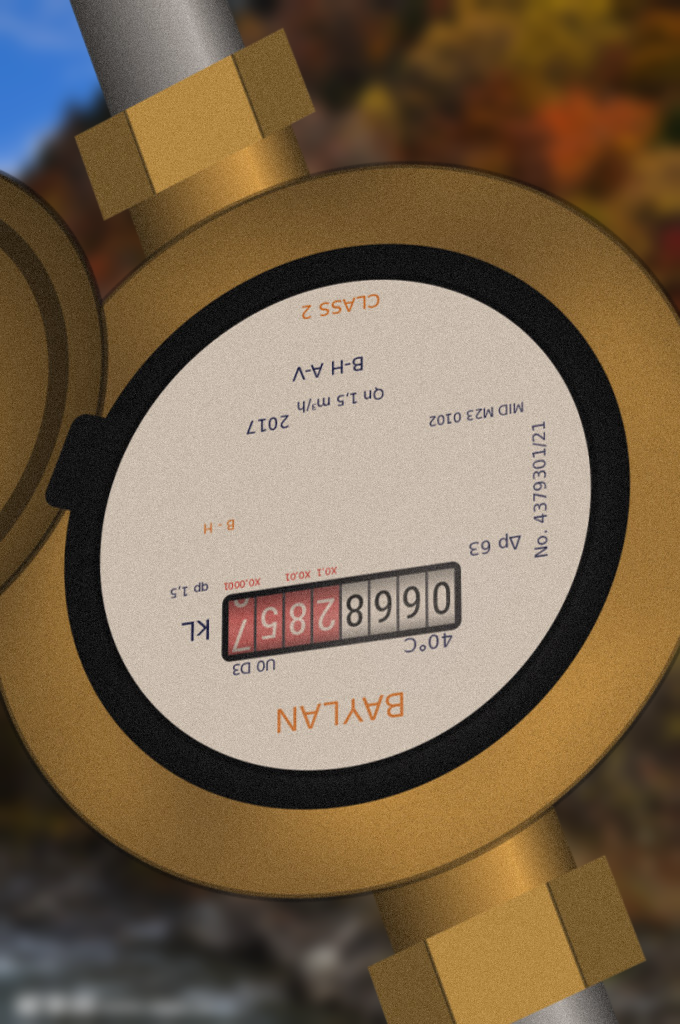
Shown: 668.2857 (kL)
